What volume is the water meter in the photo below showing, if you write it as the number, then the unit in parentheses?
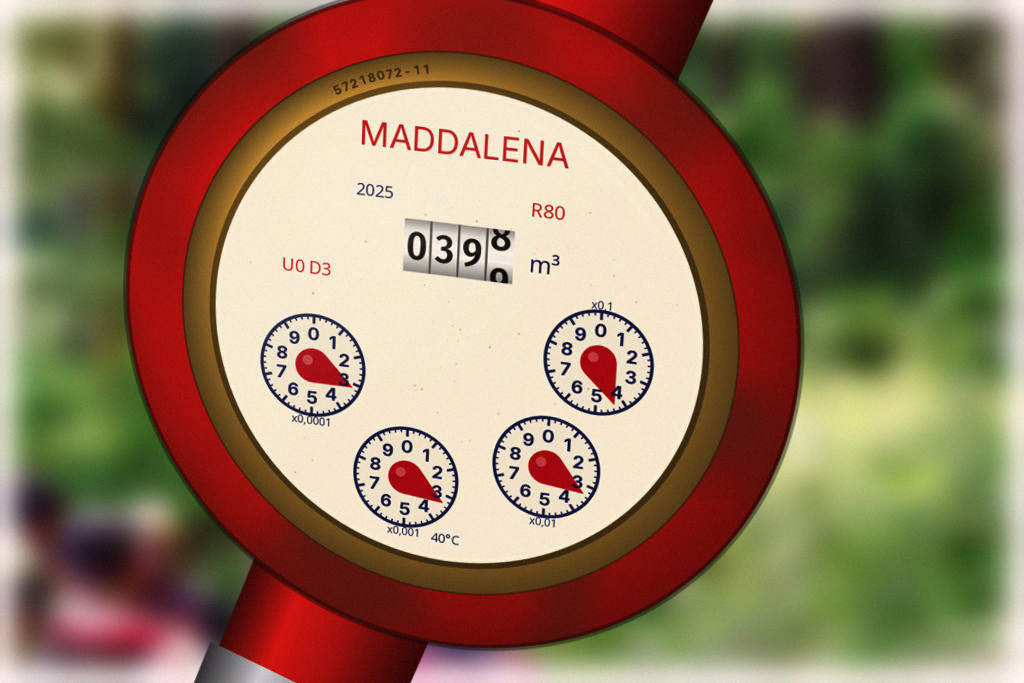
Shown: 398.4333 (m³)
